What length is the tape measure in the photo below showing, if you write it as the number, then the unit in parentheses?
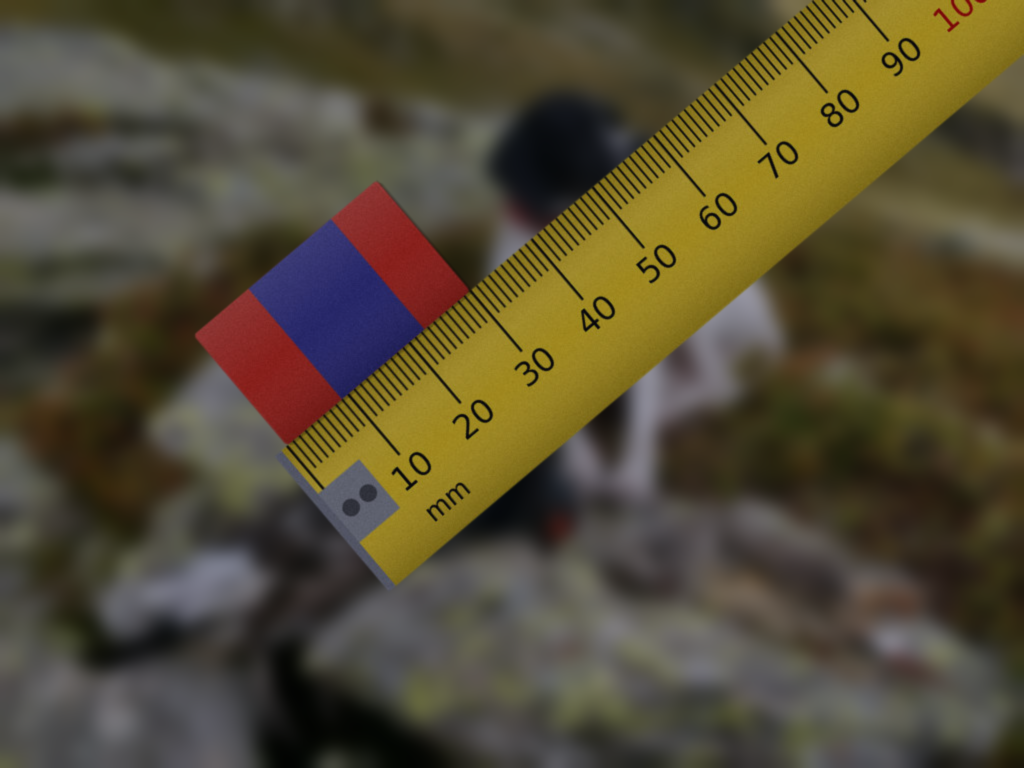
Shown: 30 (mm)
